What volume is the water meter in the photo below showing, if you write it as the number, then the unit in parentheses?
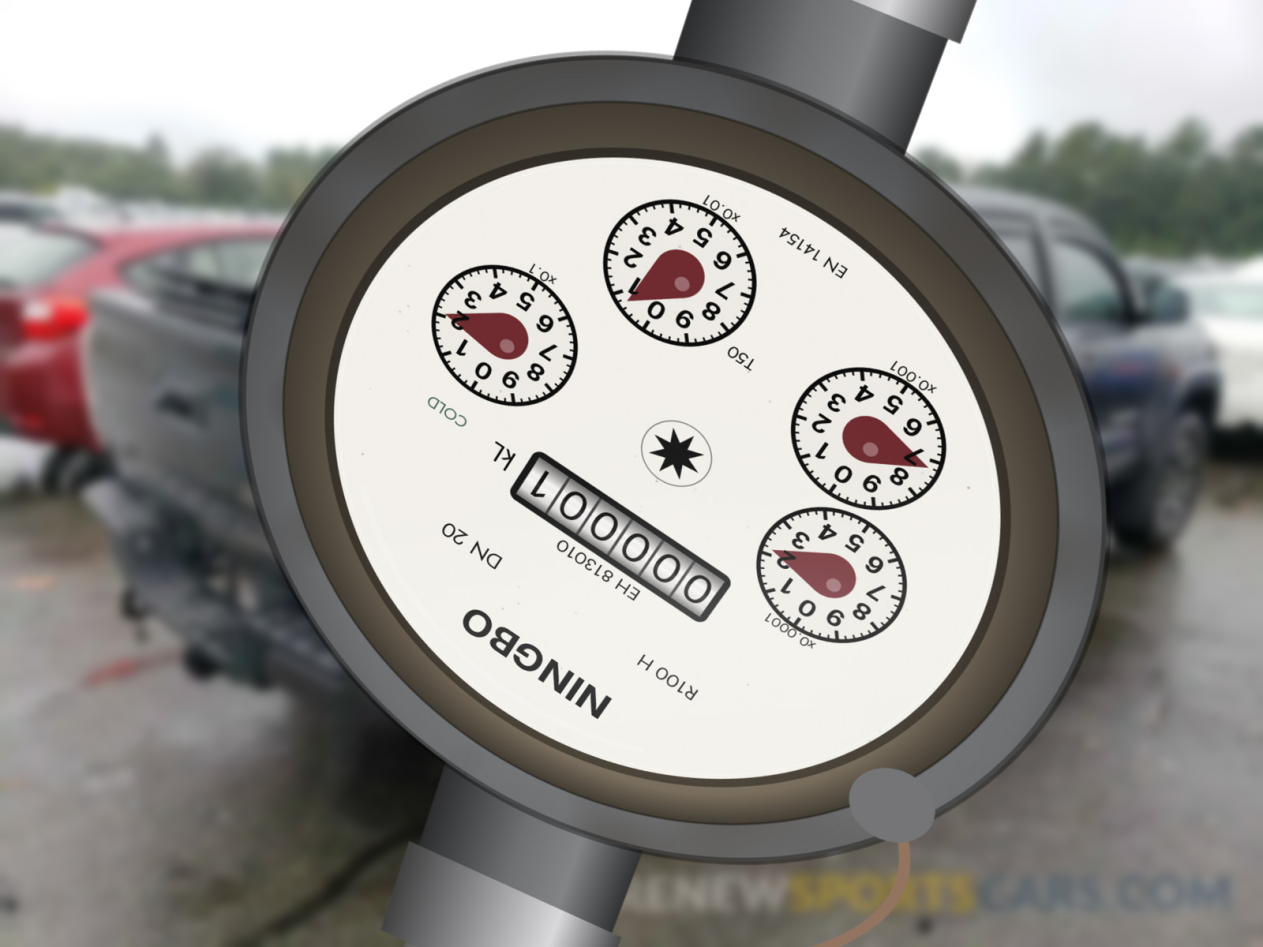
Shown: 1.2072 (kL)
